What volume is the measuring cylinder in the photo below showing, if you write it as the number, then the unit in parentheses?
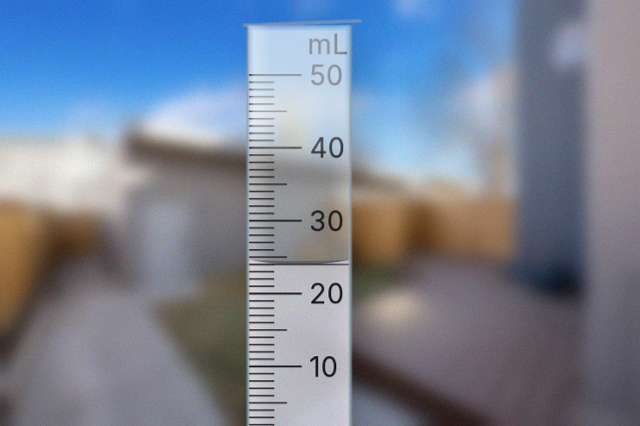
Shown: 24 (mL)
